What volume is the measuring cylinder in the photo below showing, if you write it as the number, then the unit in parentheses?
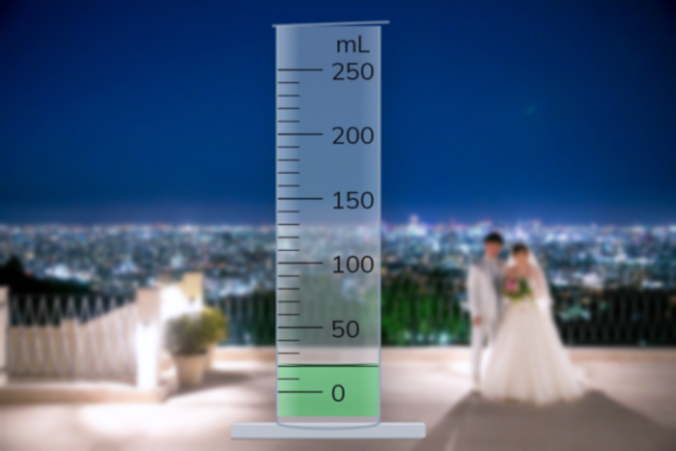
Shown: 20 (mL)
